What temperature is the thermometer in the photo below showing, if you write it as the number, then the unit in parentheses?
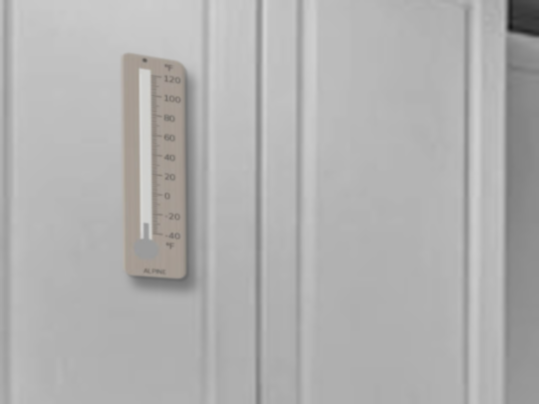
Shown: -30 (°F)
